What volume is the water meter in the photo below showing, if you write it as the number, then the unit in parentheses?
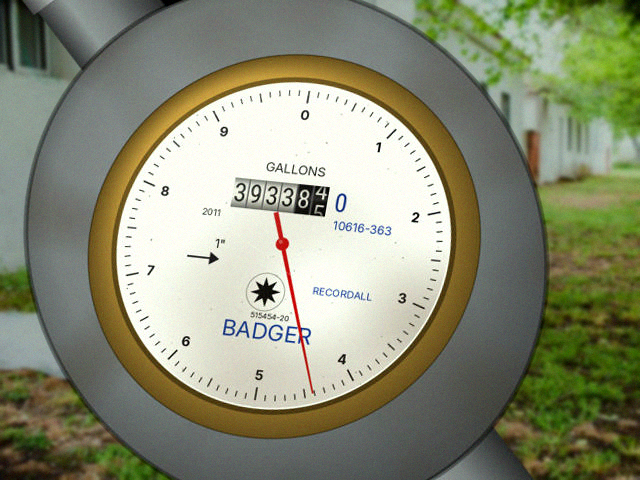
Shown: 3933844.4 (gal)
